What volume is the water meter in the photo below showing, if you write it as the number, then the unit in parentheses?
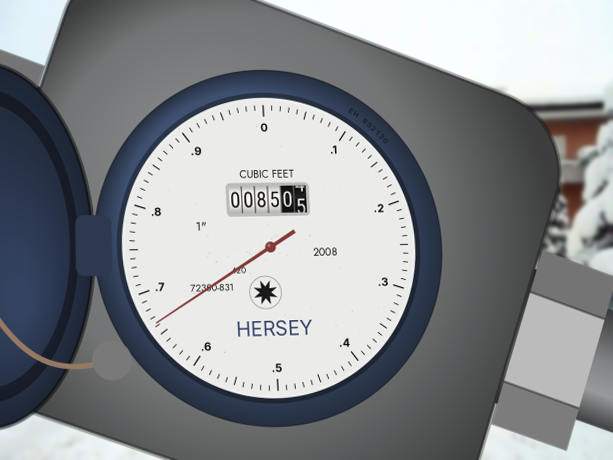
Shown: 8504.66 (ft³)
